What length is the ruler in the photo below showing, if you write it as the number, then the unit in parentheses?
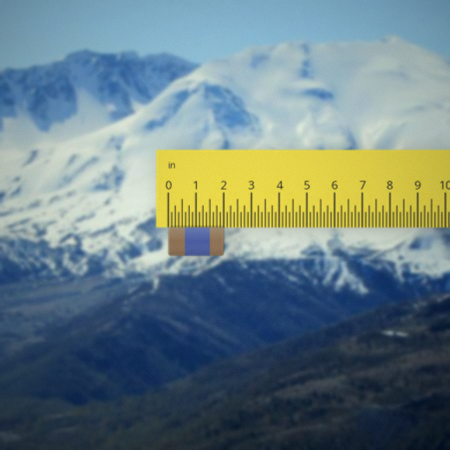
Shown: 2 (in)
